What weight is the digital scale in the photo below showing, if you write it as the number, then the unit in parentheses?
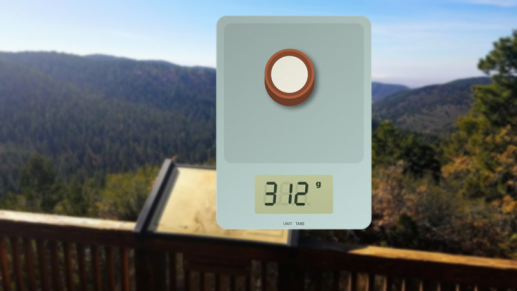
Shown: 312 (g)
